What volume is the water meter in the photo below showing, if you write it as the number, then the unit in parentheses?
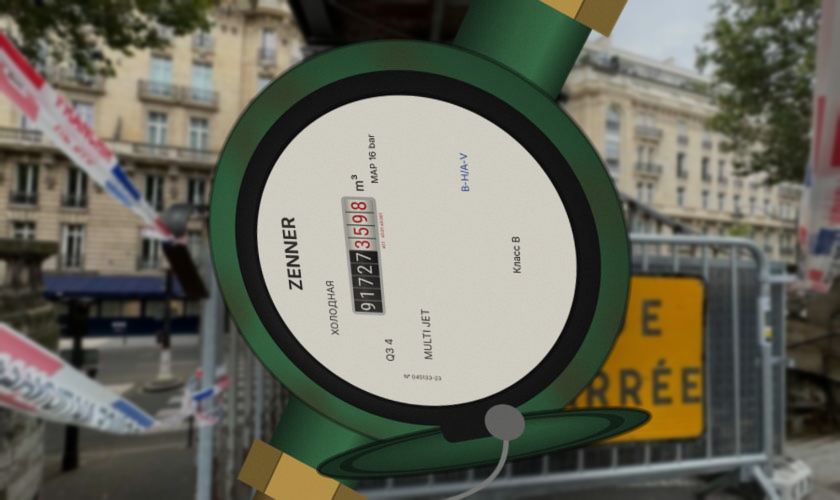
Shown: 91727.3598 (m³)
